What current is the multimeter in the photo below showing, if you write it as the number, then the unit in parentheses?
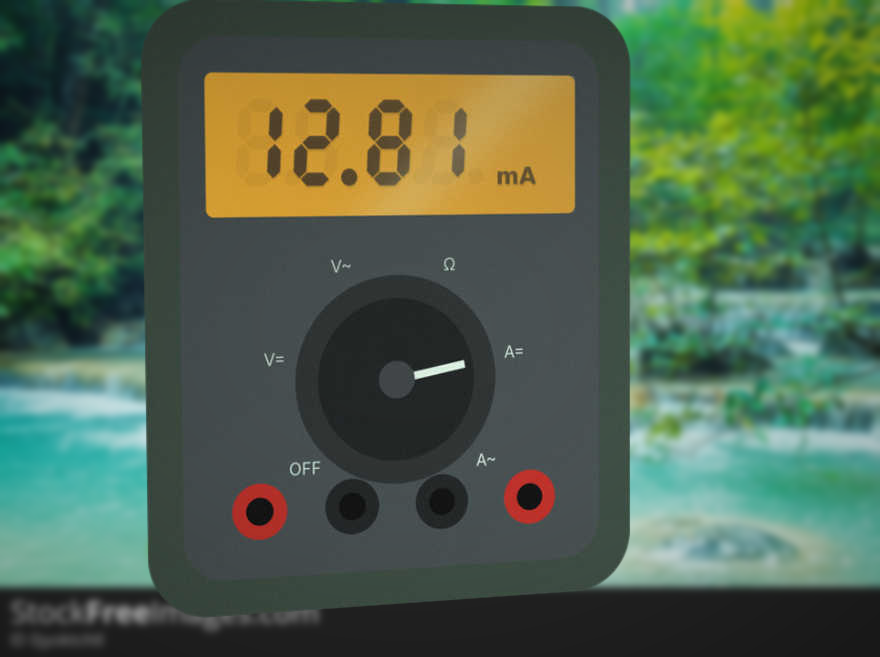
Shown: 12.81 (mA)
